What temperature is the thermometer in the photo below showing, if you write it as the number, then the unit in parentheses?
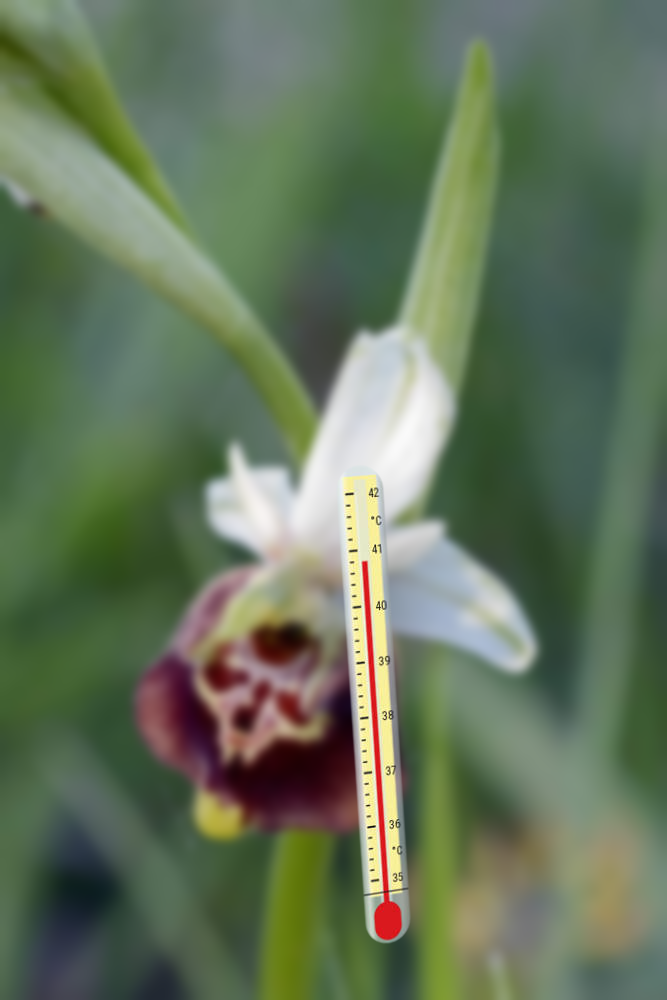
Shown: 40.8 (°C)
